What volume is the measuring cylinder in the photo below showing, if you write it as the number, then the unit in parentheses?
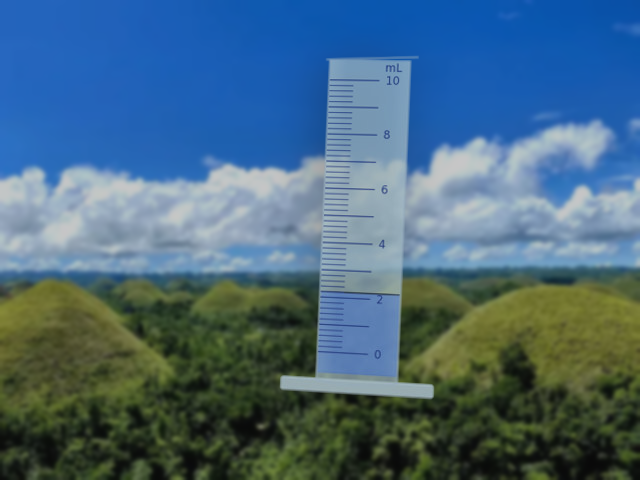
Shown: 2.2 (mL)
